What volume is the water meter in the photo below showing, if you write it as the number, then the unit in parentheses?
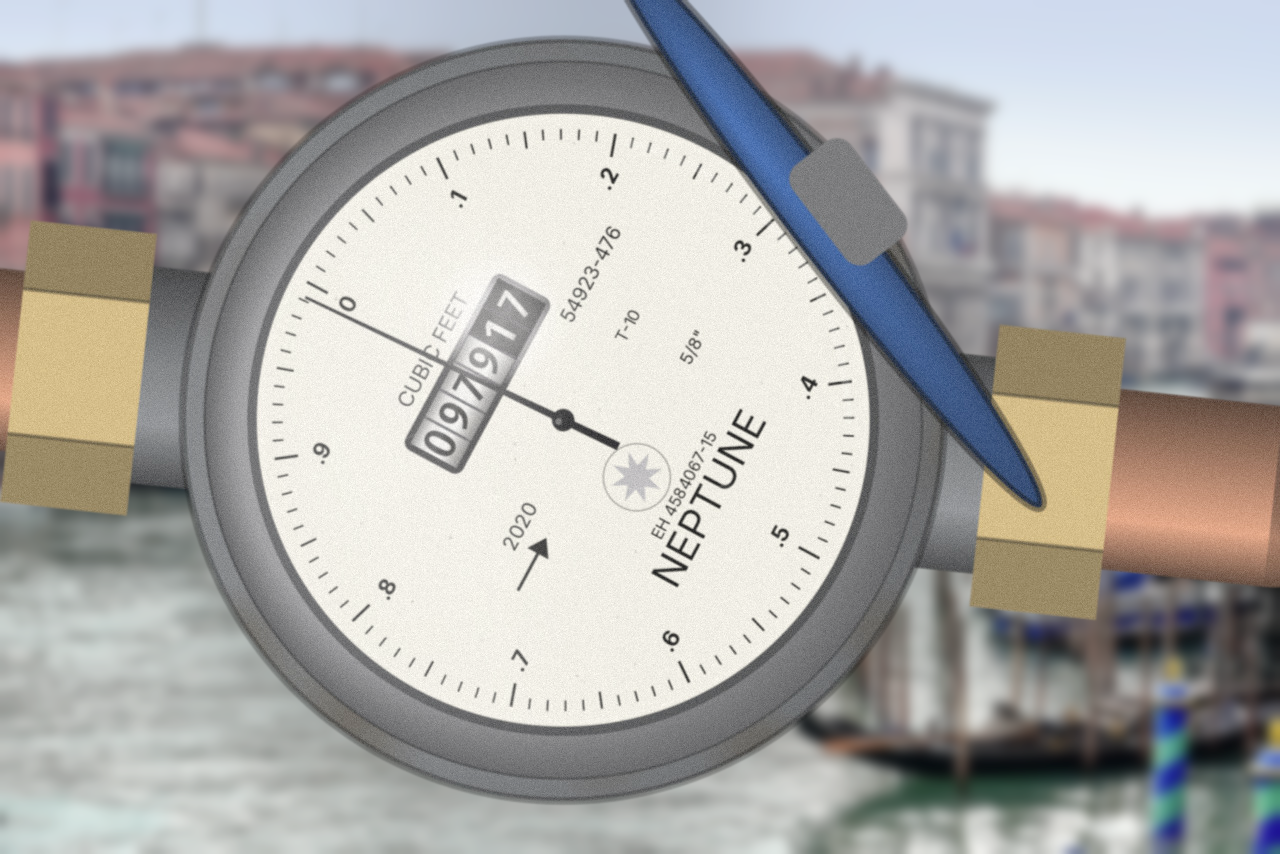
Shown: 97916.99 (ft³)
